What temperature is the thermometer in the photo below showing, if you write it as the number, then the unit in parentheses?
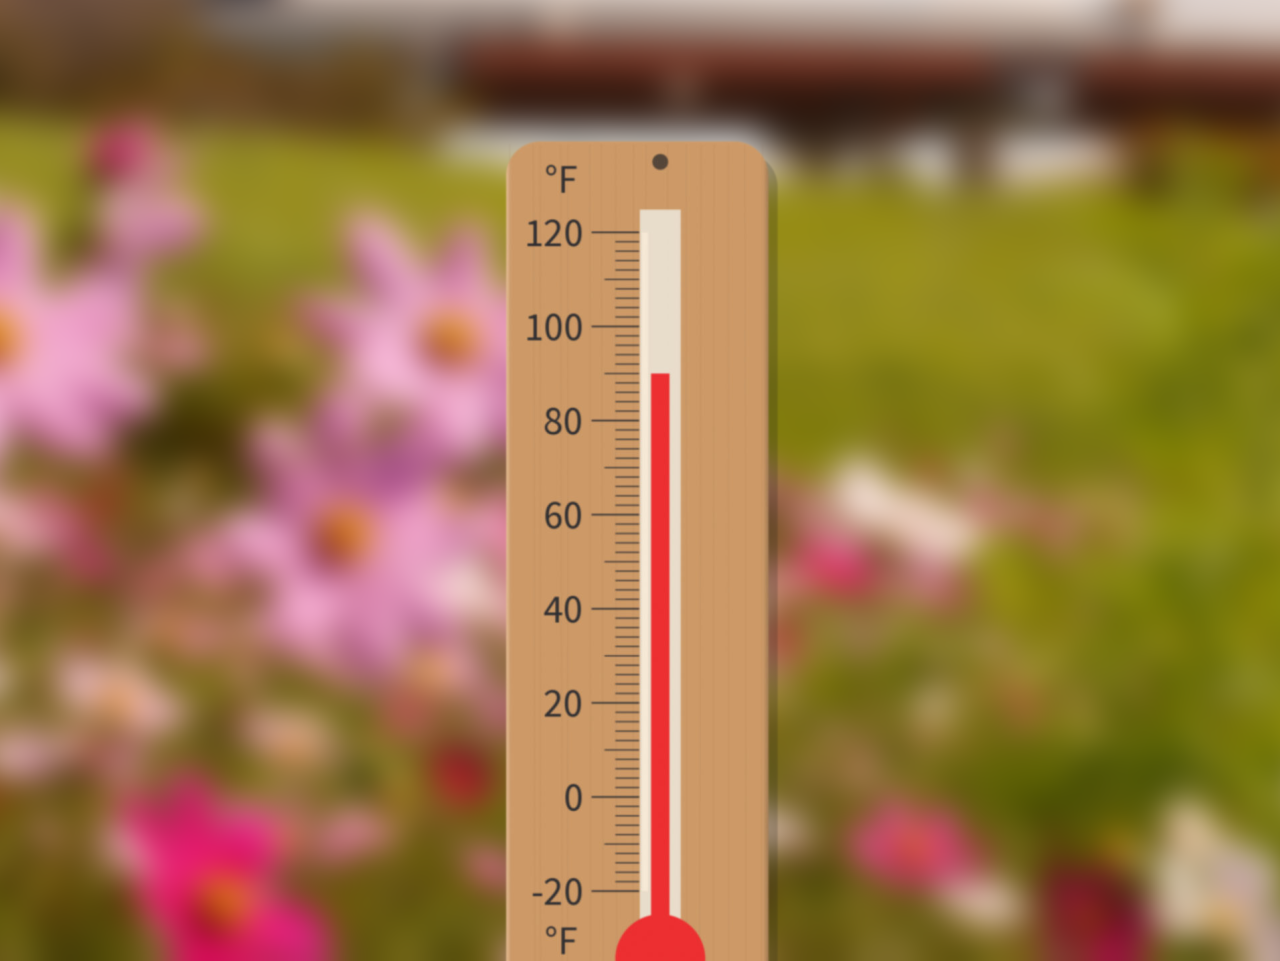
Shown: 90 (°F)
